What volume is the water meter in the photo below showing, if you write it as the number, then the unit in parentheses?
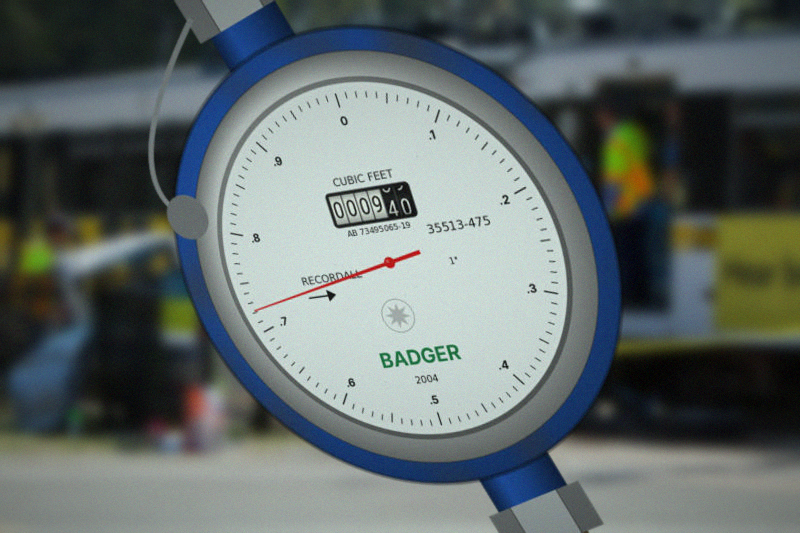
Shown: 939.72 (ft³)
